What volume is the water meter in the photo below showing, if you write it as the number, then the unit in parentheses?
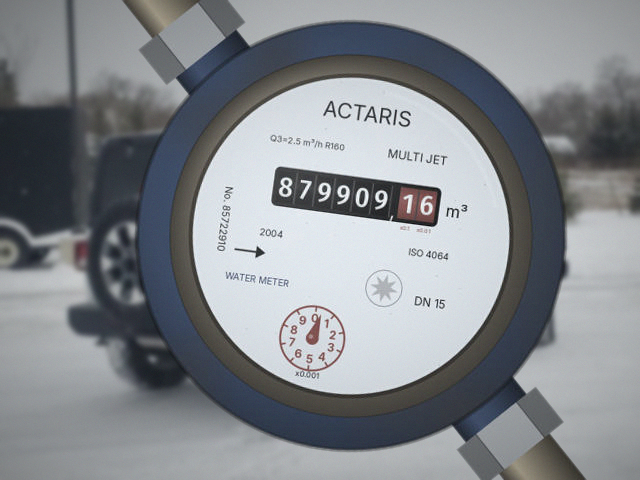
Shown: 879909.160 (m³)
